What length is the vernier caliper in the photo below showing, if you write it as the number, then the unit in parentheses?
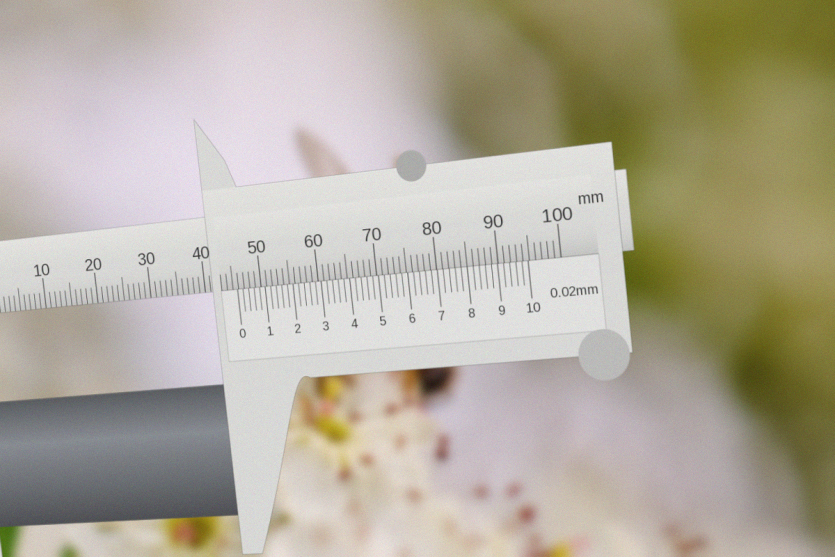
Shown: 45.8 (mm)
